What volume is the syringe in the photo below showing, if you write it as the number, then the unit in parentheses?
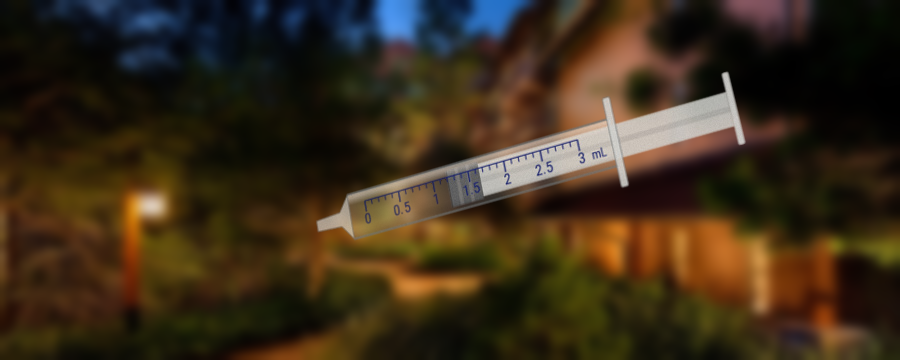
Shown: 1.2 (mL)
